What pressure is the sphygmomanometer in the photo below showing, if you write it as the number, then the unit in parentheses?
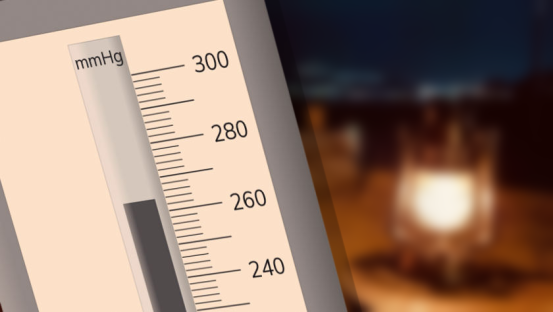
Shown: 264 (mmHg)
